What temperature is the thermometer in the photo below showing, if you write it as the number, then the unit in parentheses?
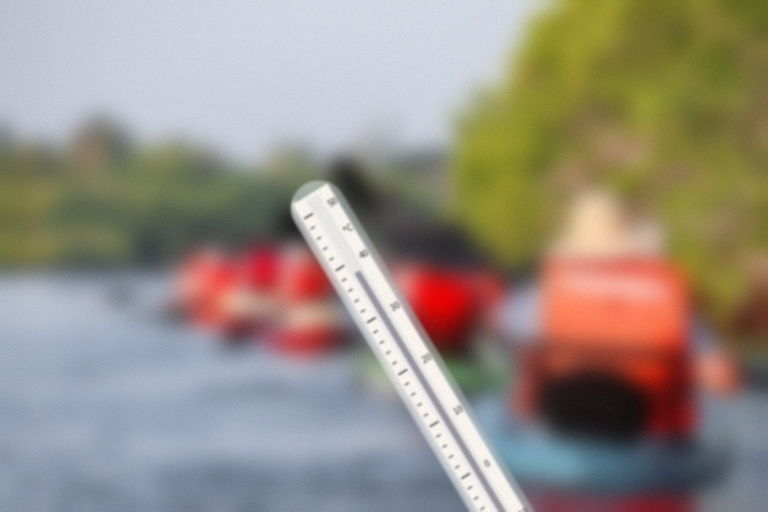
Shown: 38 (°C)
